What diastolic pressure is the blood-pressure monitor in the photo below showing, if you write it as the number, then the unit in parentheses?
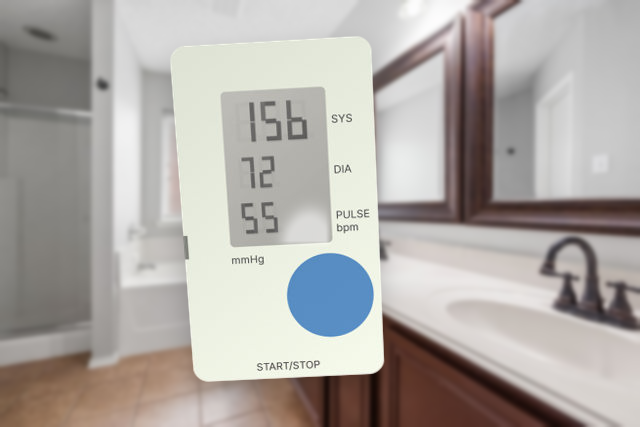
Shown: 72 (mmHg)
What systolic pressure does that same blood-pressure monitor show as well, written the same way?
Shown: 156 (mmHg)
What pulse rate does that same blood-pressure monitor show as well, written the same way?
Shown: 55 (bpm)
